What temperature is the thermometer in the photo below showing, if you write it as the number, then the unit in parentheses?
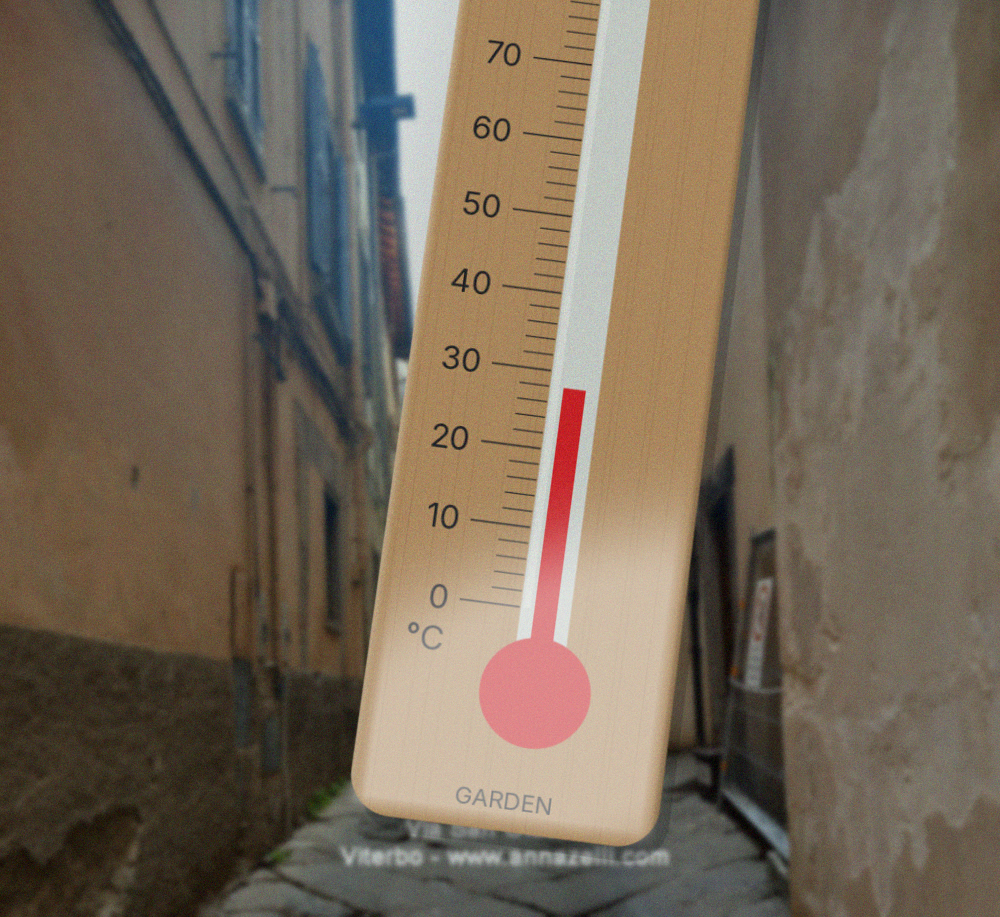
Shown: 28 (°C)
